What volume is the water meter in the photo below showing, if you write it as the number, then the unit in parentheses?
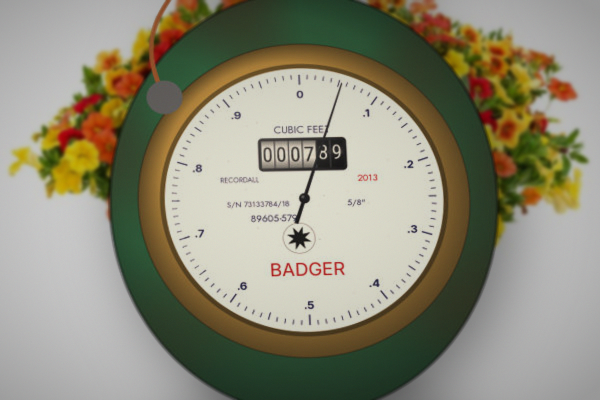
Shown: 789.05 (ft³)
